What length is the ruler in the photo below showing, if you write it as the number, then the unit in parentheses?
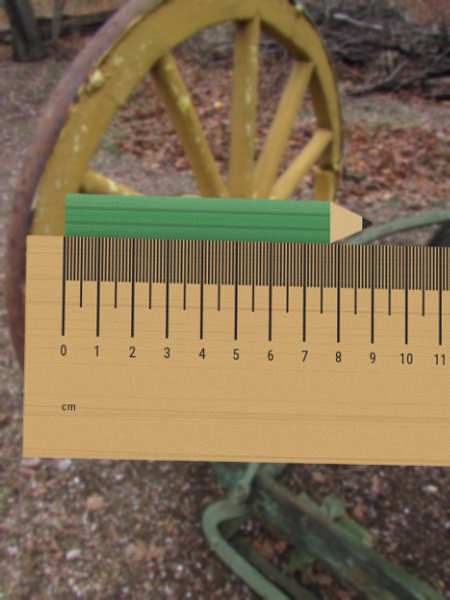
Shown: 9 (cm)
